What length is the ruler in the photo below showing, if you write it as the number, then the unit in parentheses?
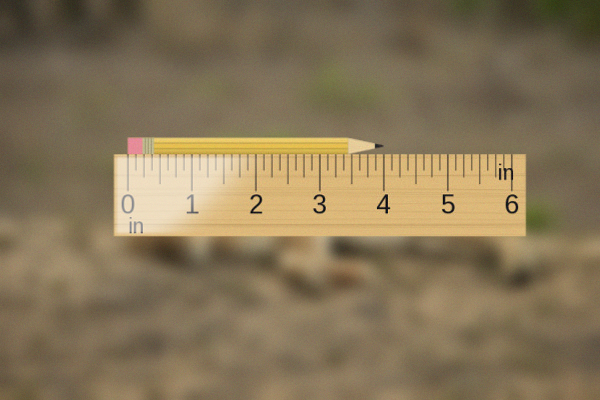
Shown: 4 (in)
